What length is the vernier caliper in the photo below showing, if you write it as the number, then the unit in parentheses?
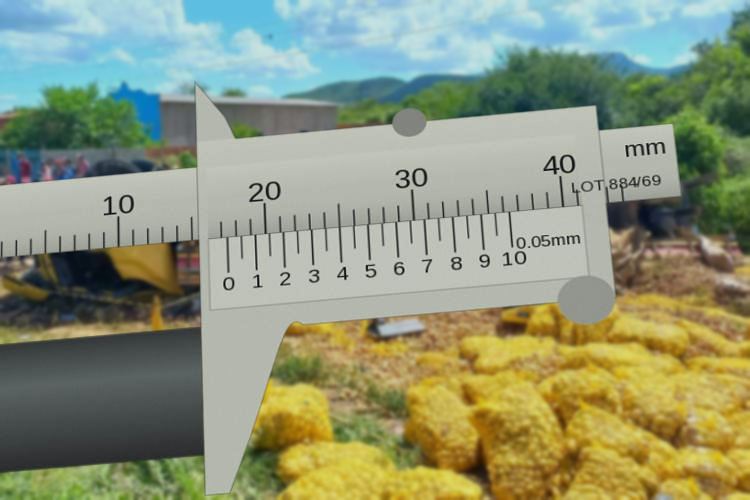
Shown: 17.4 (mm)
